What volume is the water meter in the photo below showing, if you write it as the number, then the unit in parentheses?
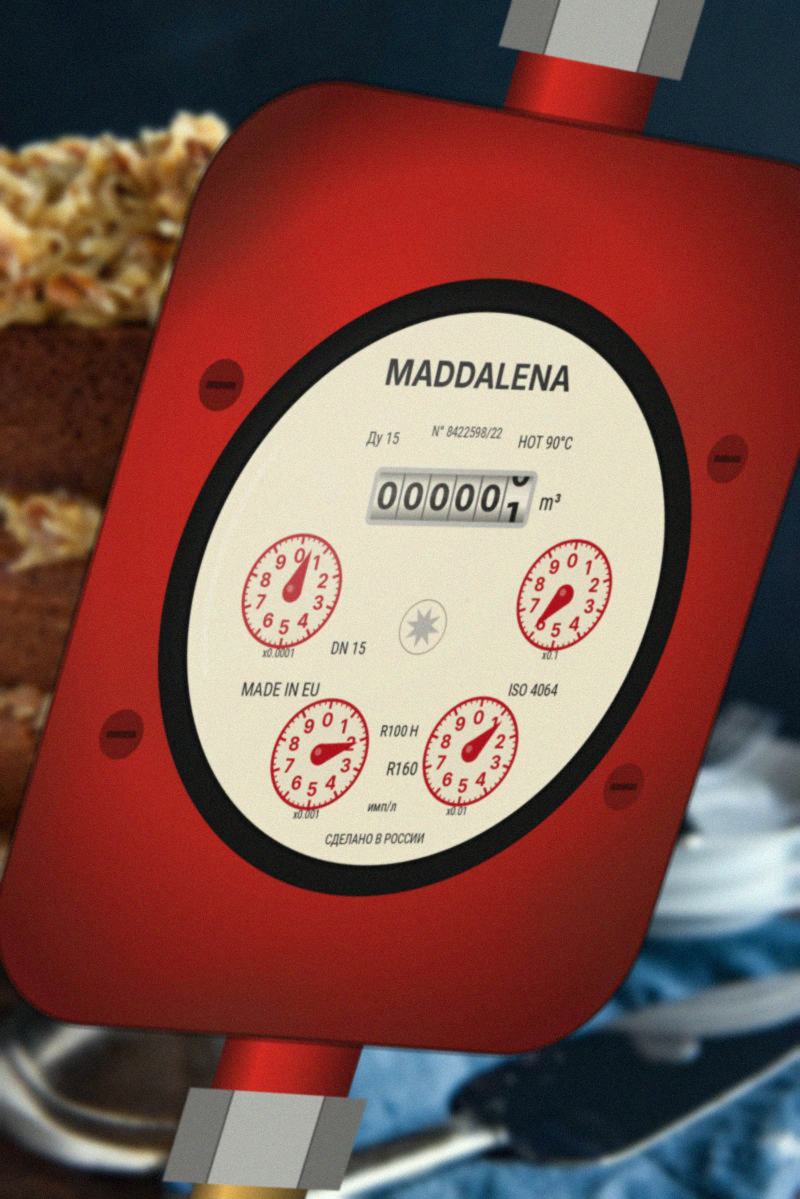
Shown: 0.6120 (m³)
